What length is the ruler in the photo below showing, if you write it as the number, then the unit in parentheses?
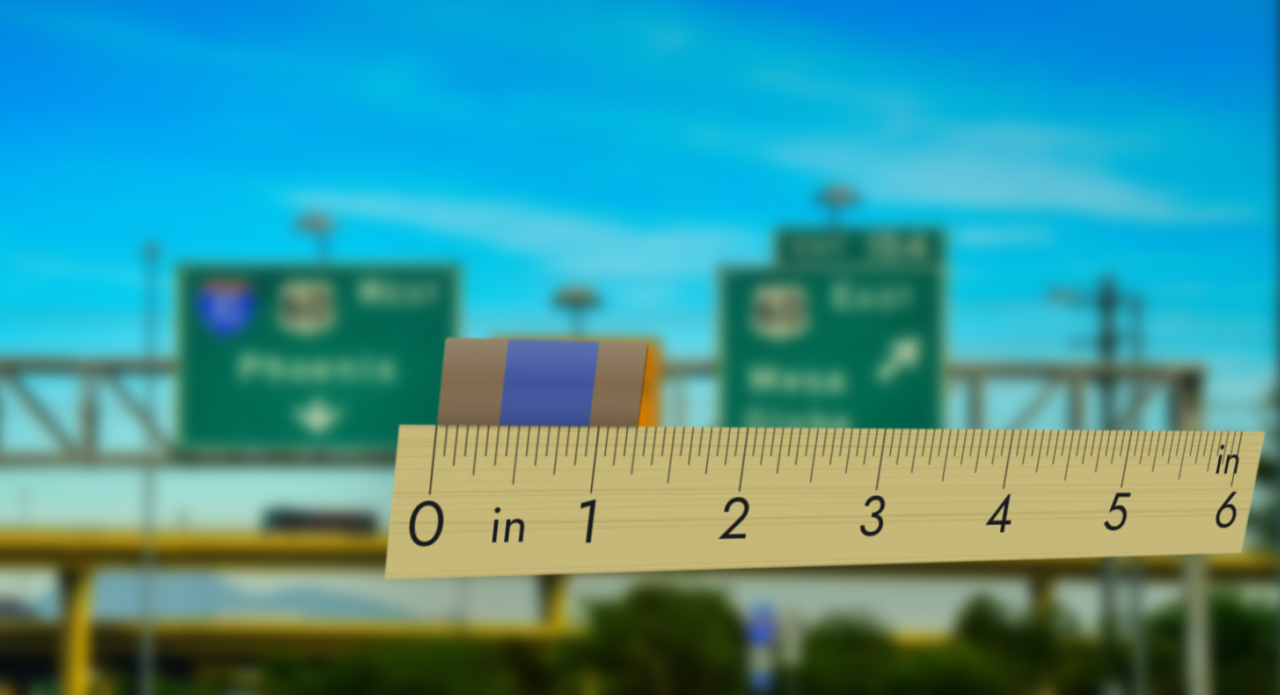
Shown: 1.25 (in)
